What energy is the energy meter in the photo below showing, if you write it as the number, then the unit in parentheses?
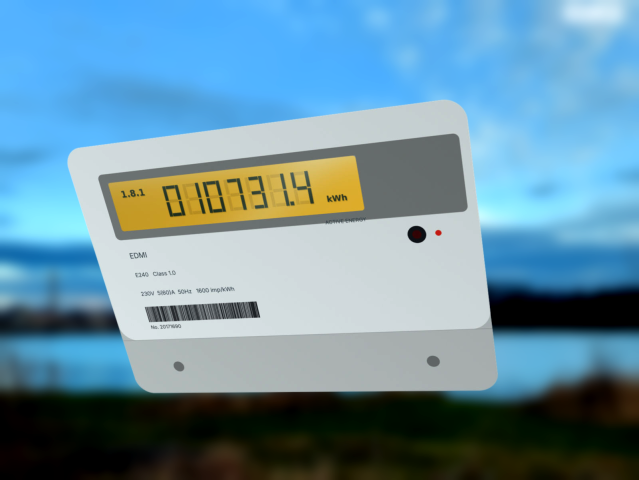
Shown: 10731.4 (kWh)
